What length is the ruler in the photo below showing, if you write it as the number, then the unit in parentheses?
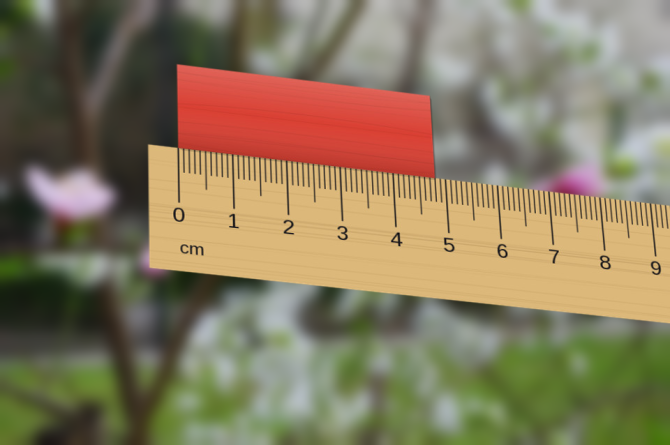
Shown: 4.8 (cm)
